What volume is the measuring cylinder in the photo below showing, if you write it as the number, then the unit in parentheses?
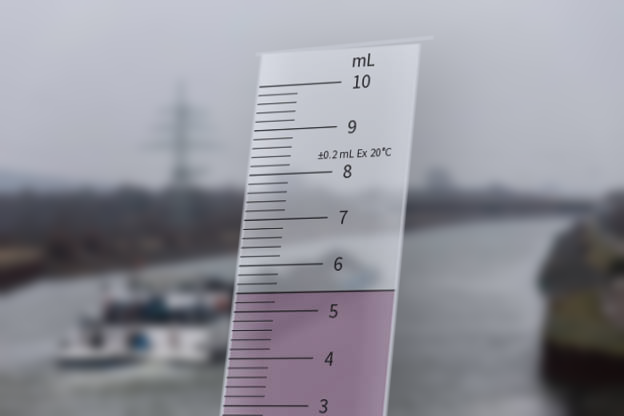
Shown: 5.4 (mL)
